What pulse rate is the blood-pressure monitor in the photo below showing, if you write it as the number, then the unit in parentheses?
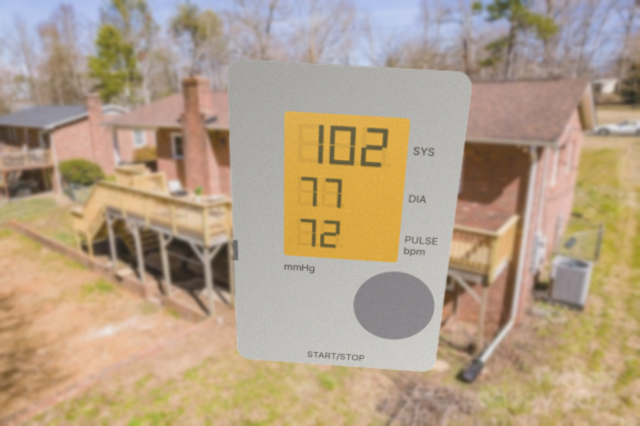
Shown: 72 (bpm)
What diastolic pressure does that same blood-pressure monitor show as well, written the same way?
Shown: 77 (mmHg)
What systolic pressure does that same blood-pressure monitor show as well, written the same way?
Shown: 102 (mmHg)
